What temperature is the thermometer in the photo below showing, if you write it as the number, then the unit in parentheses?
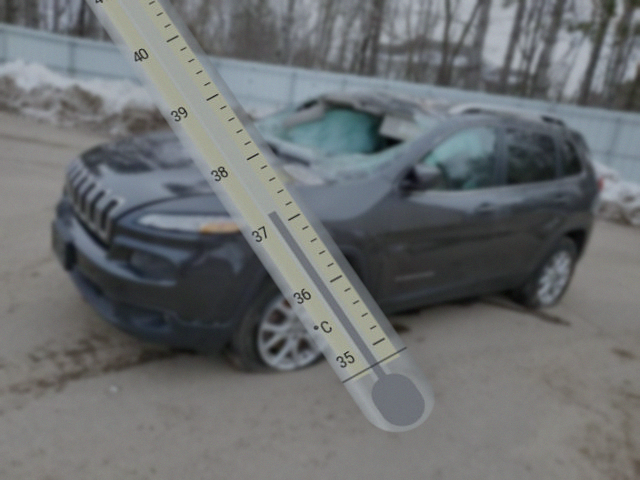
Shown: 37.2 (°C)
